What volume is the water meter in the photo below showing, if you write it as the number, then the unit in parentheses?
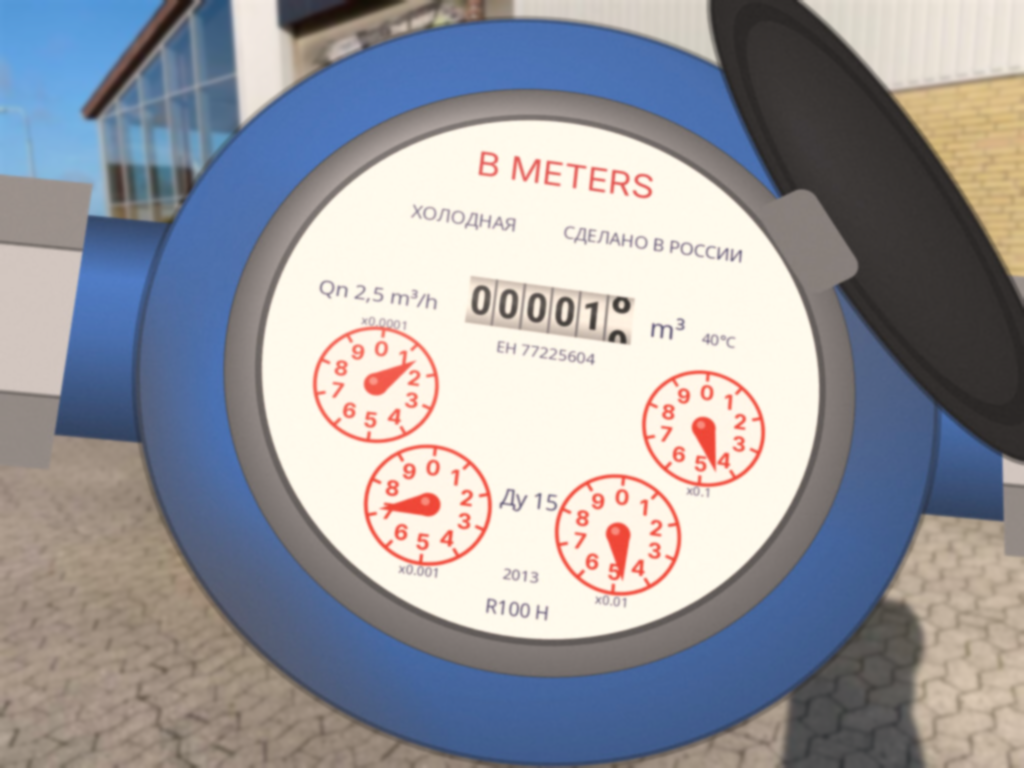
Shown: 18.4471 (m³)
